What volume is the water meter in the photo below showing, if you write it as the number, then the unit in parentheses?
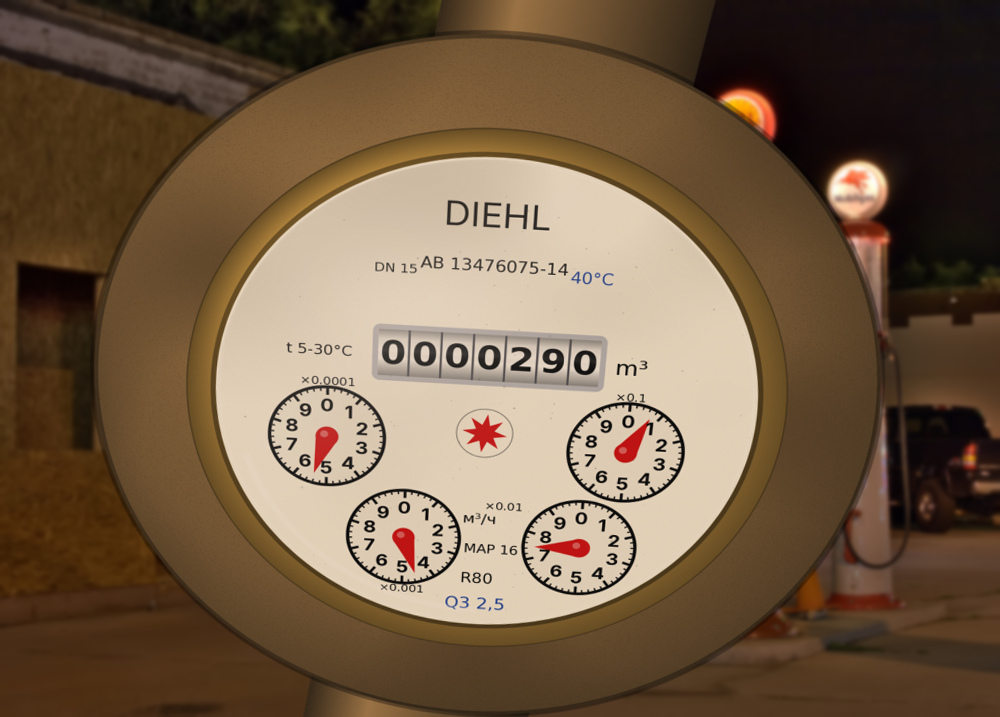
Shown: 290.0745 (m³)
